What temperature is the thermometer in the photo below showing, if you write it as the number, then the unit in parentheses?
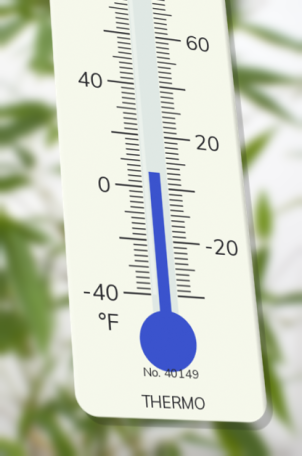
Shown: 6 (°F)
